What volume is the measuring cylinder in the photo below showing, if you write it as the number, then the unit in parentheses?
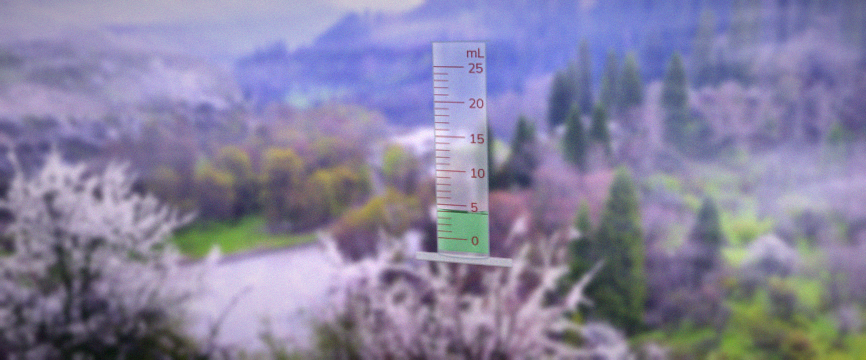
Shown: 4 (mL)
